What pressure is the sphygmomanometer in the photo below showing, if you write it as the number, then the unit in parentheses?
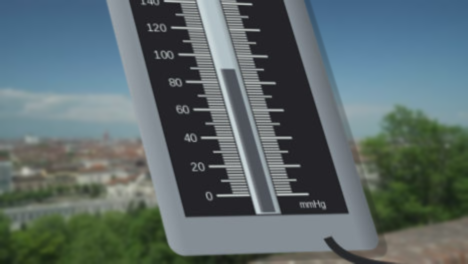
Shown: 90 (mmHg)
